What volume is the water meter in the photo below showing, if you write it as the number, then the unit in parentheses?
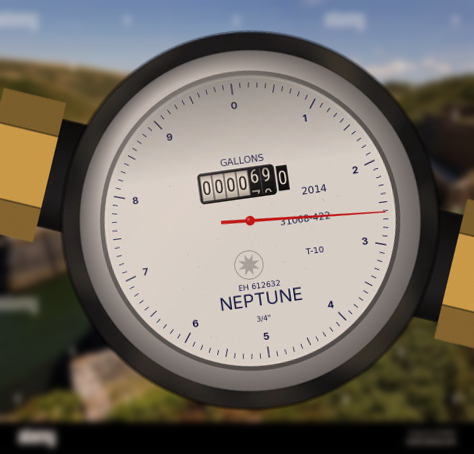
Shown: 692.6 (gal)
